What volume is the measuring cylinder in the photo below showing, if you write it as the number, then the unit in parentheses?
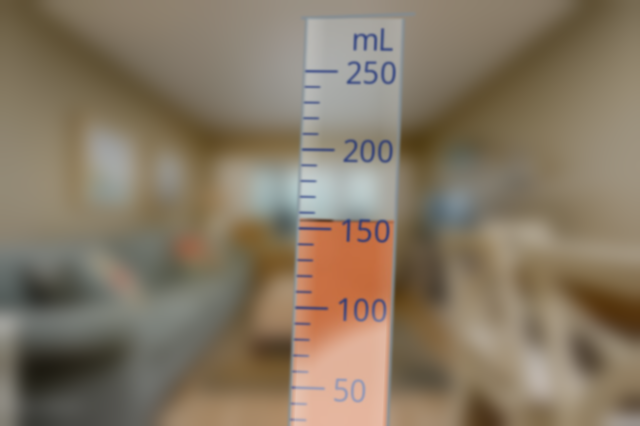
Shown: 155 (mL)
